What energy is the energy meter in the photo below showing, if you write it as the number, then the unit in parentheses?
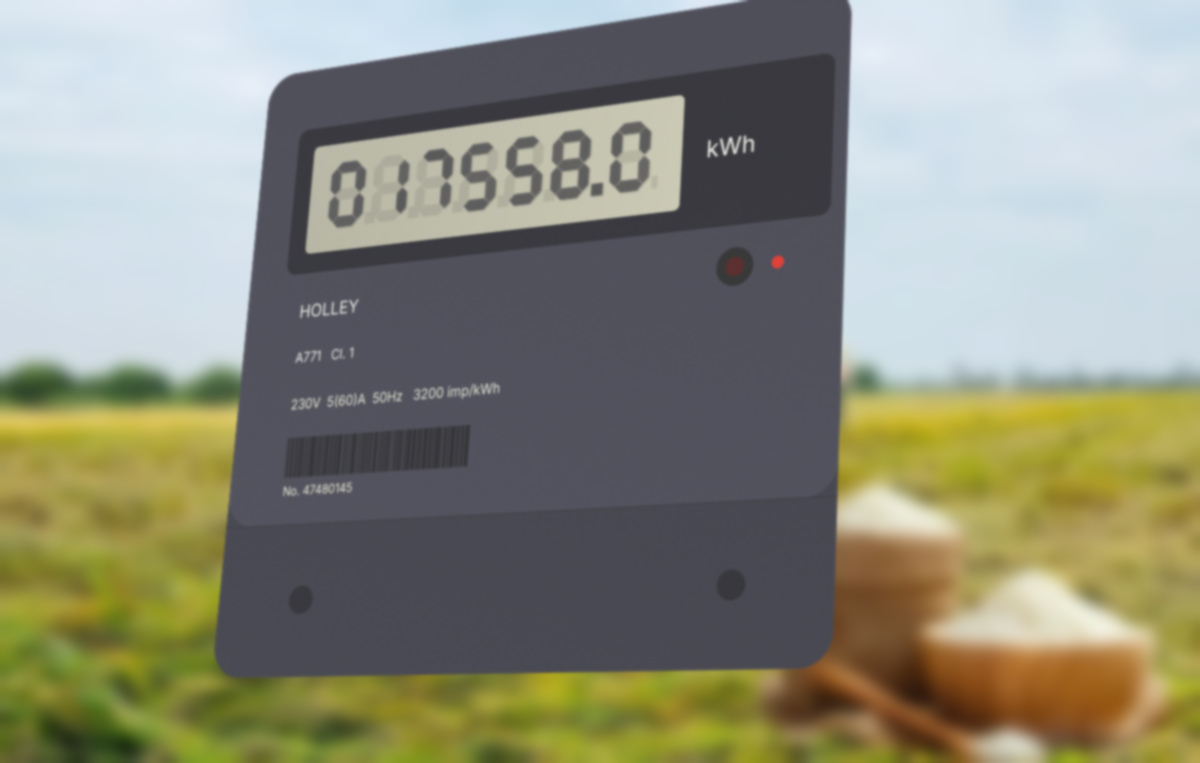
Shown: 17558.0 (kWh)
